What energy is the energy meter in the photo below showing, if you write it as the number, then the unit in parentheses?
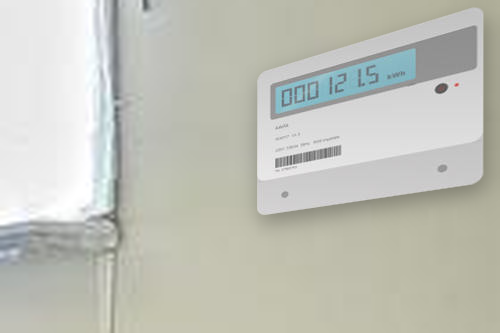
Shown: 121.5 (kWh)
